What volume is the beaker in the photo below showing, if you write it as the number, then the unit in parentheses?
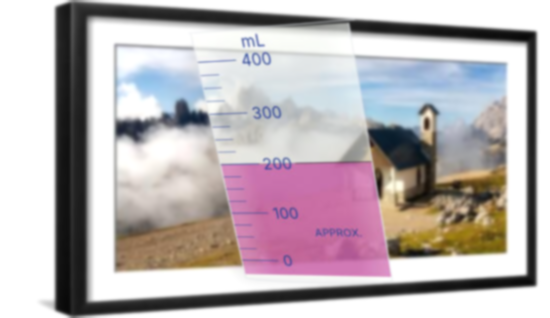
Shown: 200 (mL)
